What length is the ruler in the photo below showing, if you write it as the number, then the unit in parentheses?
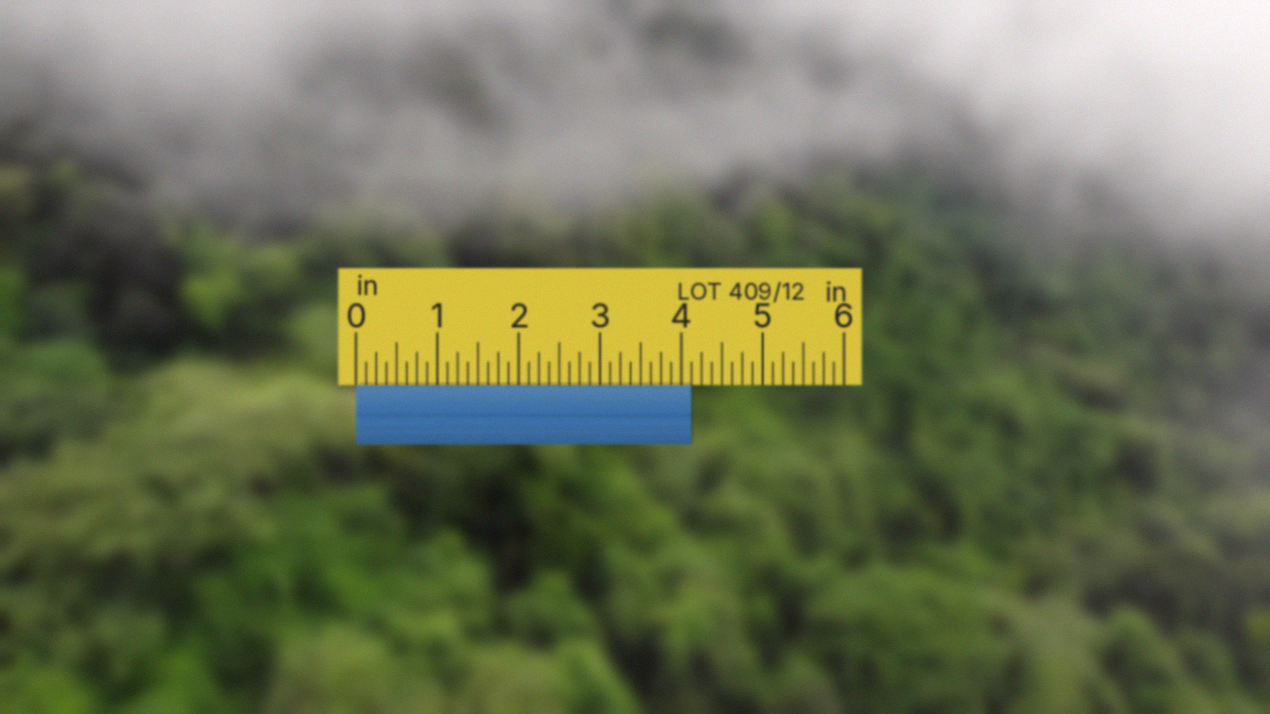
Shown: 4.125 (in)
